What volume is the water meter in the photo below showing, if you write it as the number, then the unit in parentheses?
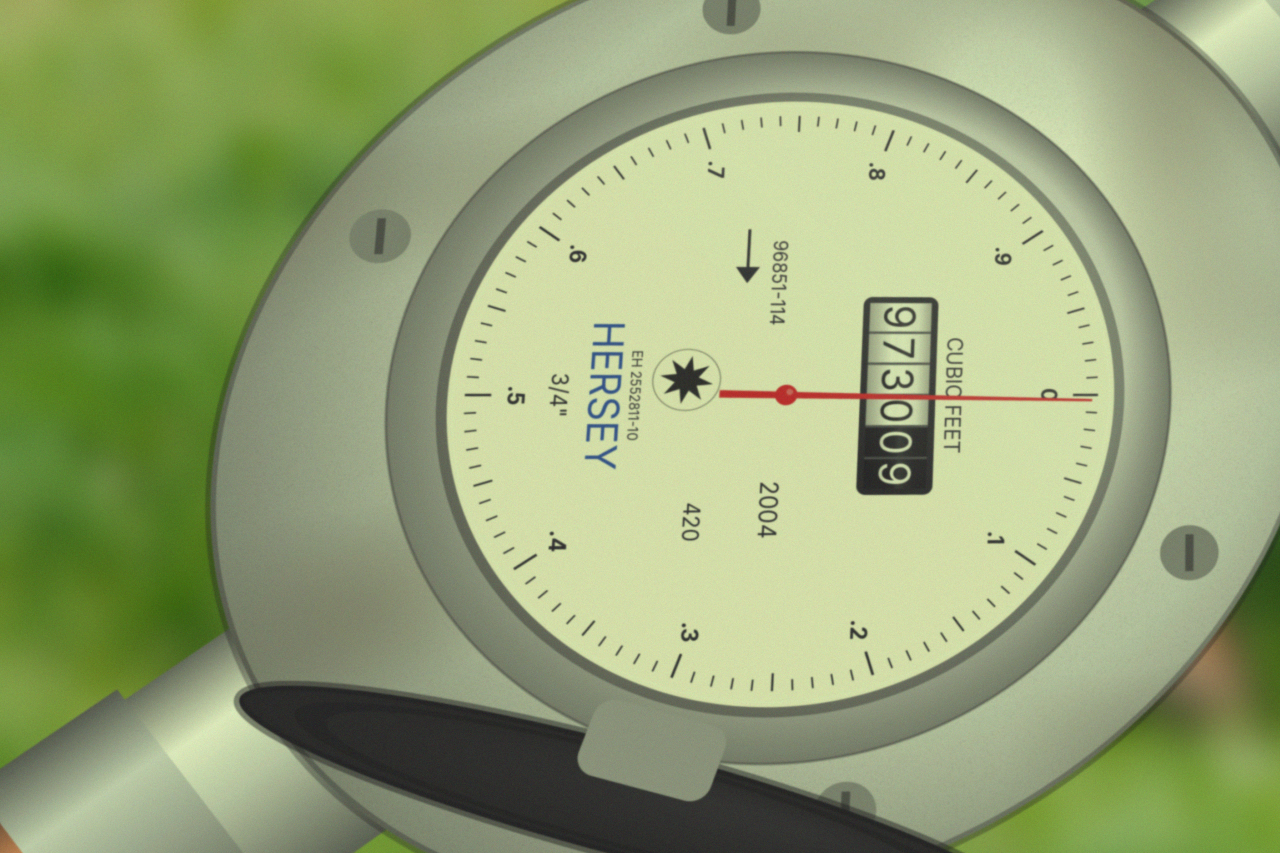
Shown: 973009.00 (ft³)
